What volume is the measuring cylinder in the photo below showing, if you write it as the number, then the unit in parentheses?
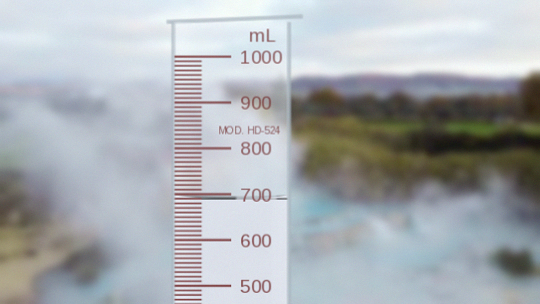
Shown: 690 (mL)
